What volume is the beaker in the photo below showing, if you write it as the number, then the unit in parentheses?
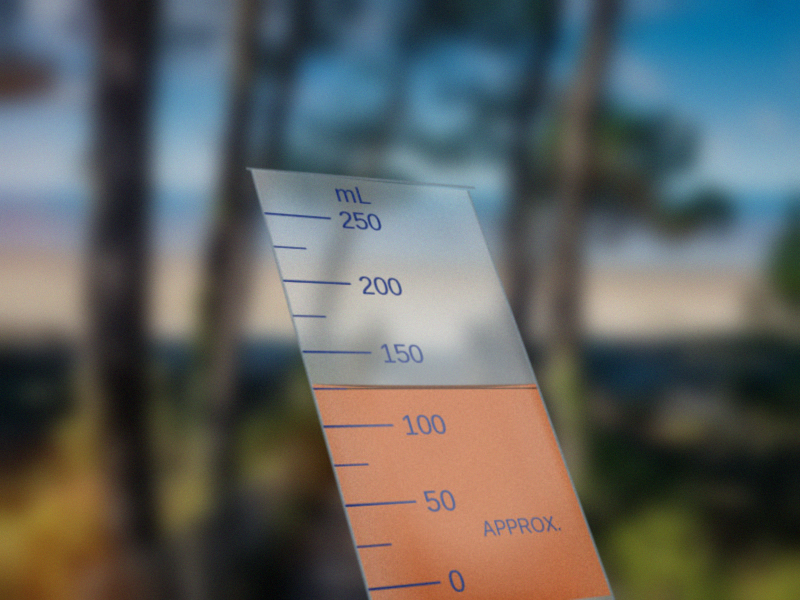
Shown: 125 (mL)
